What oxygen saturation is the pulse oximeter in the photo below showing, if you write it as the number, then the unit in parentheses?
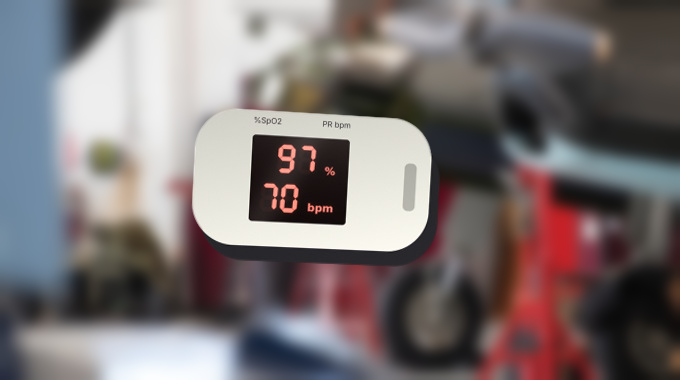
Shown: 97 (%)
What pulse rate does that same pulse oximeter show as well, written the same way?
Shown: 70 (bpm)
